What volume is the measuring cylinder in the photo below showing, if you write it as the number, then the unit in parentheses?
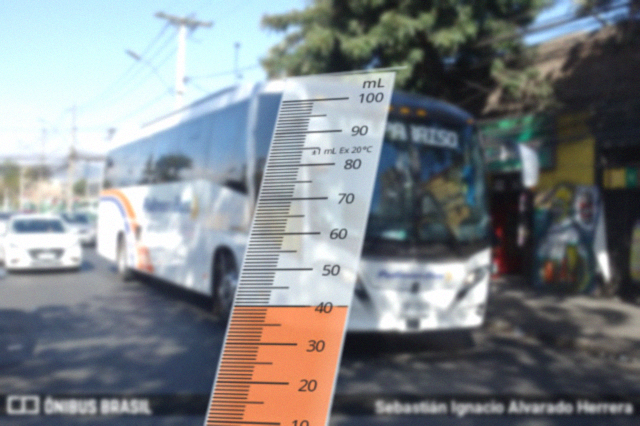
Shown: 40 (mL)
